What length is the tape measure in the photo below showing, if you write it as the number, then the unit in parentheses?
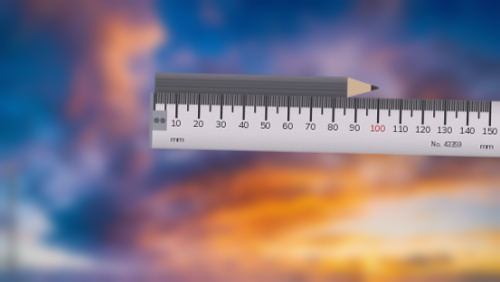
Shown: 100 (mm)
